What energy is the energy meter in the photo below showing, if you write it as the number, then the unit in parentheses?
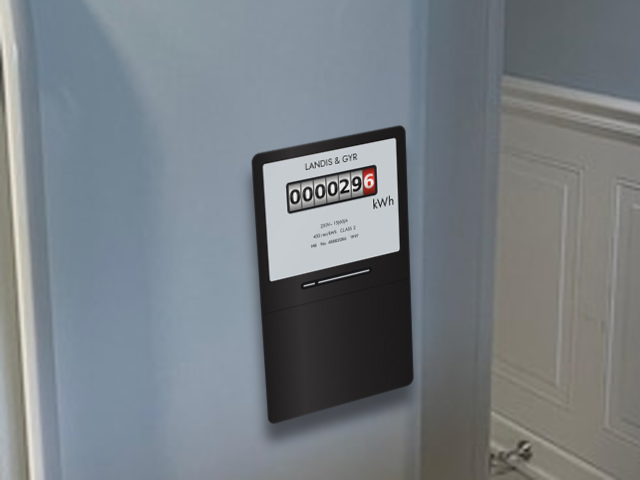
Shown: 29.6 (kWh)
